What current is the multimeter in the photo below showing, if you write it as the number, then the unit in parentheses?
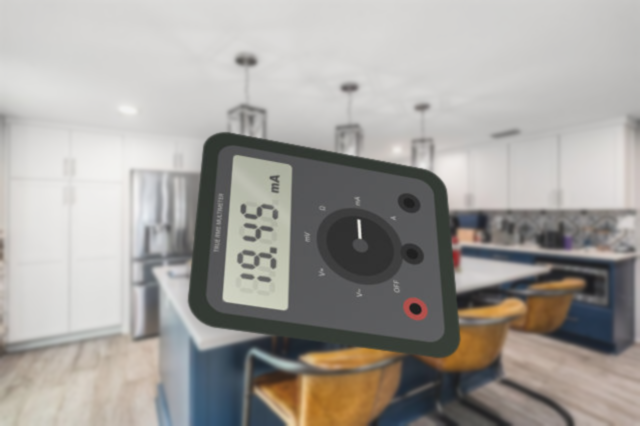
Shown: 19.45 (mA)
